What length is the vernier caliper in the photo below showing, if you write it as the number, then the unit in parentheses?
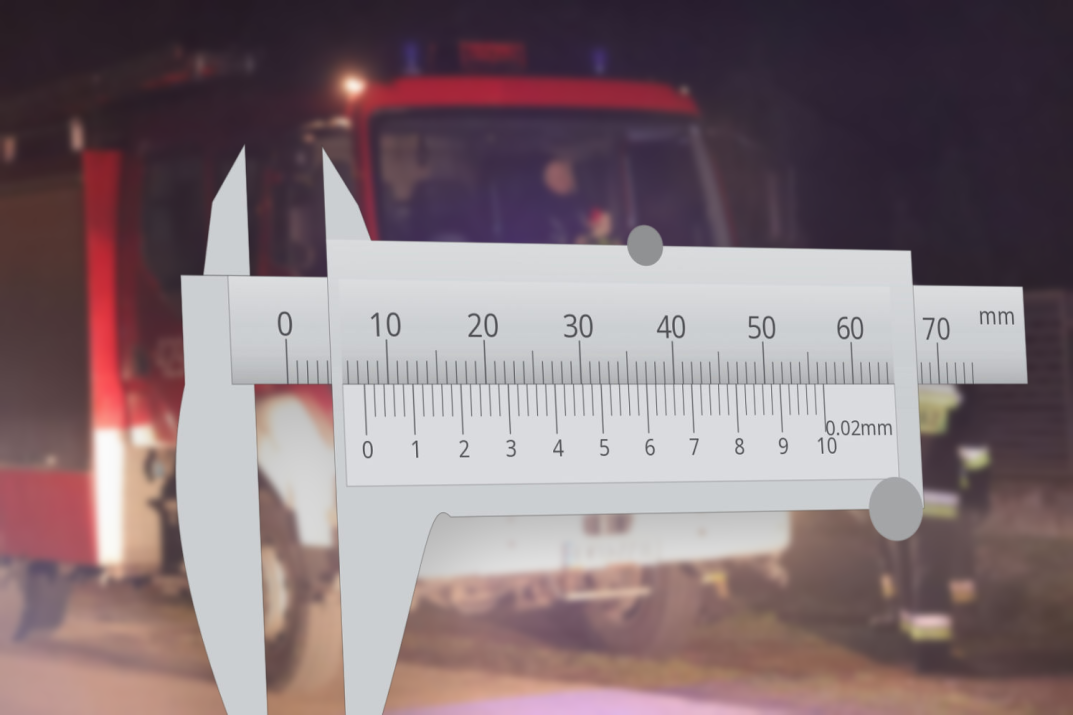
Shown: 7.6 (mm)
